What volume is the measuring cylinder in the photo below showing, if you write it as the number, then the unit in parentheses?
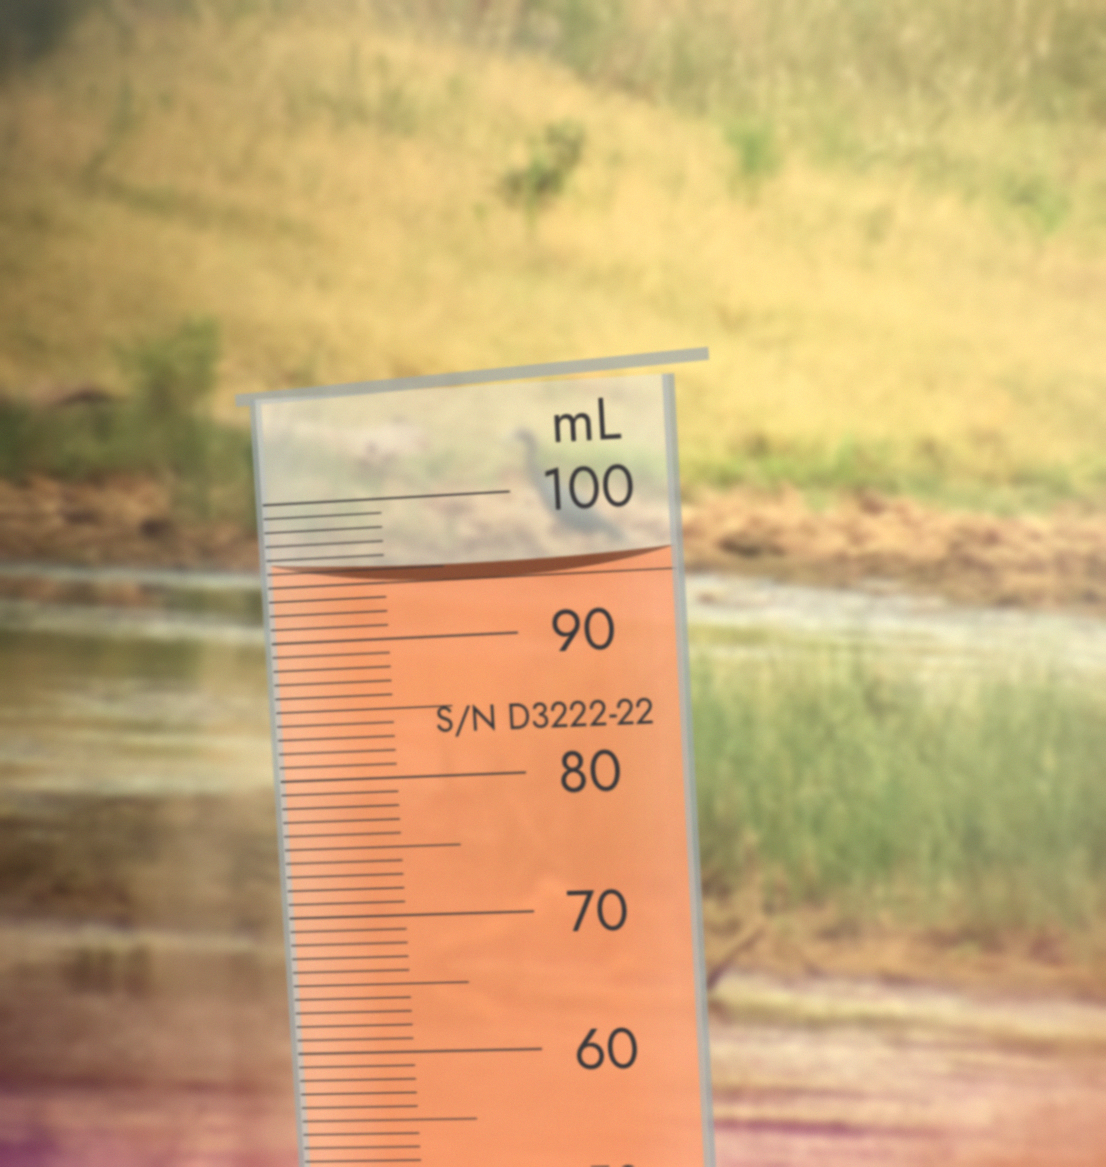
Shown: 94 (mL)
